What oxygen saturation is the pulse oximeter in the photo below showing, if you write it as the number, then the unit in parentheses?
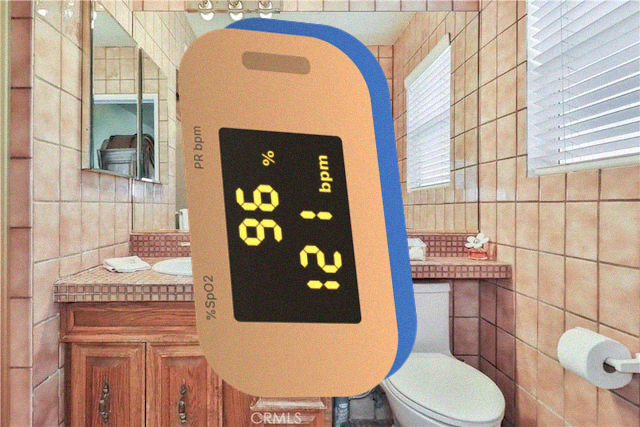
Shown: 96 (%)
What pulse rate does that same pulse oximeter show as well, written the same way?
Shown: 121 (bpm)
